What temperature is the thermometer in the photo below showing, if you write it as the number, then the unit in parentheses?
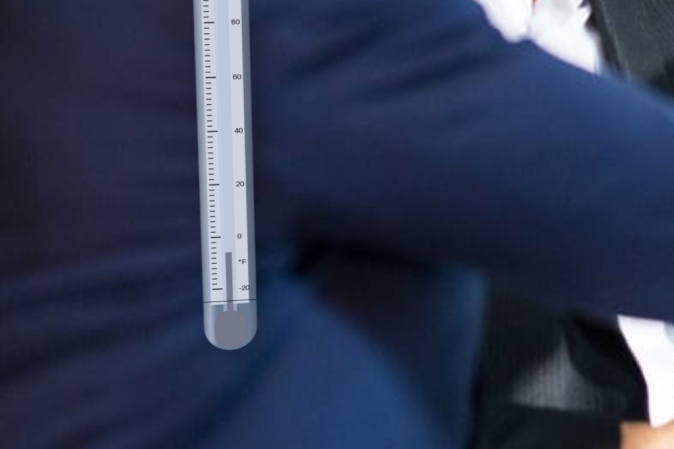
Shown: -6 (°F)
